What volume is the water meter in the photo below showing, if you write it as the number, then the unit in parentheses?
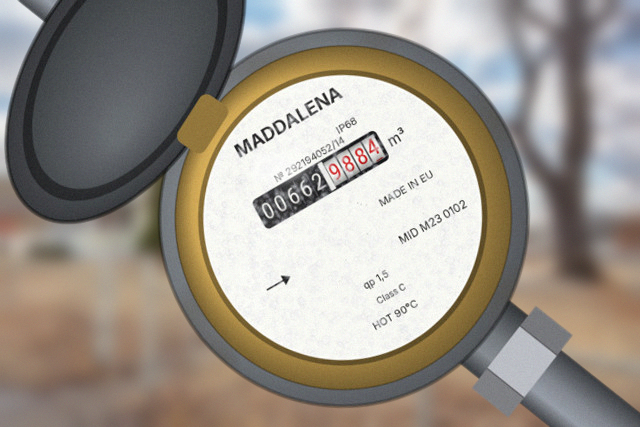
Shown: 662.9884 (m³)
